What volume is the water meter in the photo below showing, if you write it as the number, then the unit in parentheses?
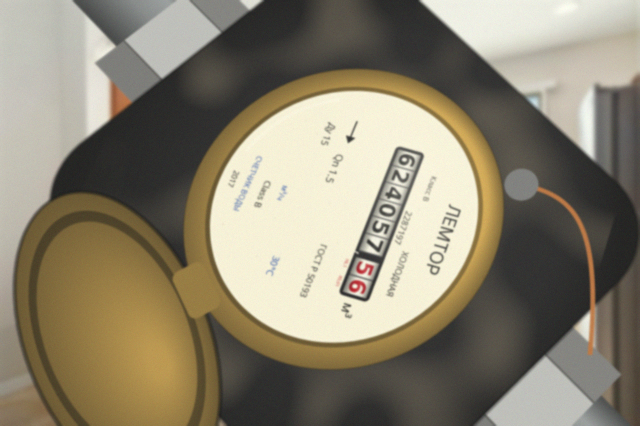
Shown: 624057.56 (m³)
